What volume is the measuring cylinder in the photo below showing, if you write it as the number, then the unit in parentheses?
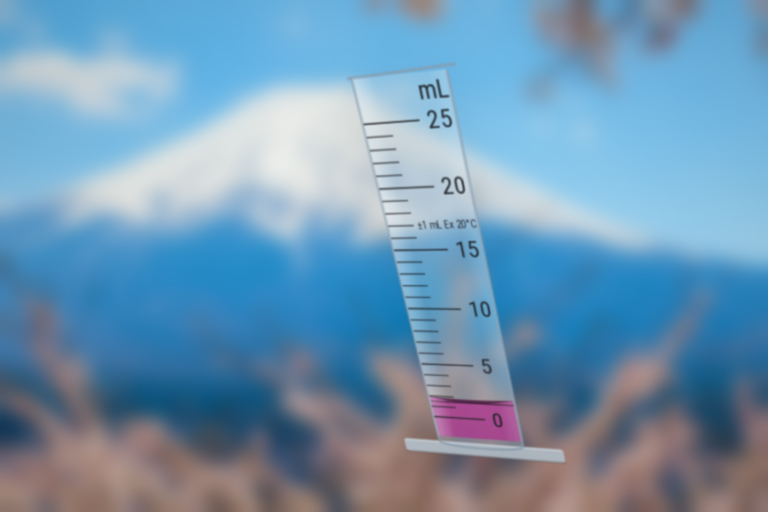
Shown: 1.5 (mL)
